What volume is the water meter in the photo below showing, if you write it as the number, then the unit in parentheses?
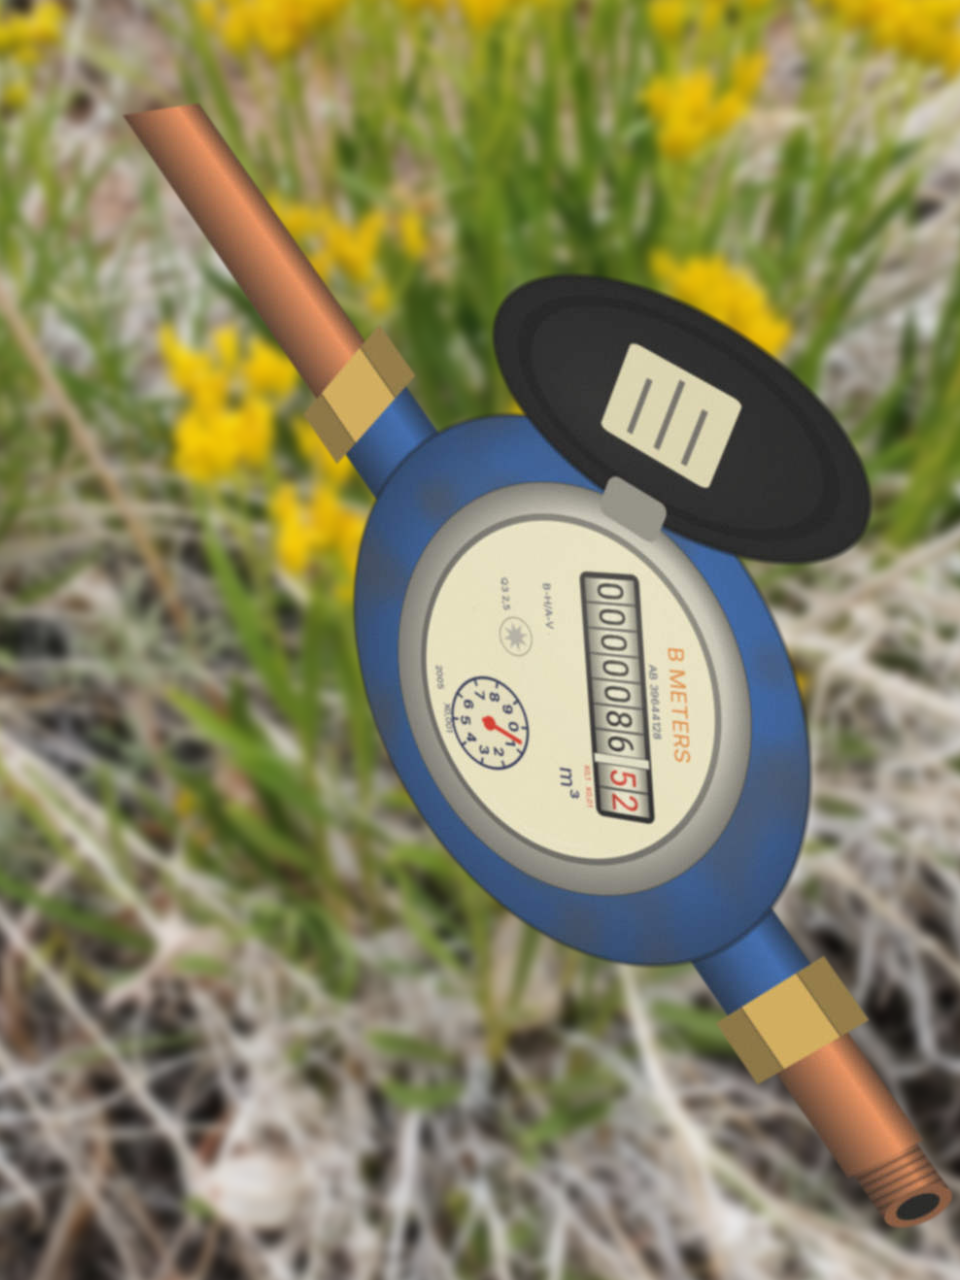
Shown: 86.520 (m³)
